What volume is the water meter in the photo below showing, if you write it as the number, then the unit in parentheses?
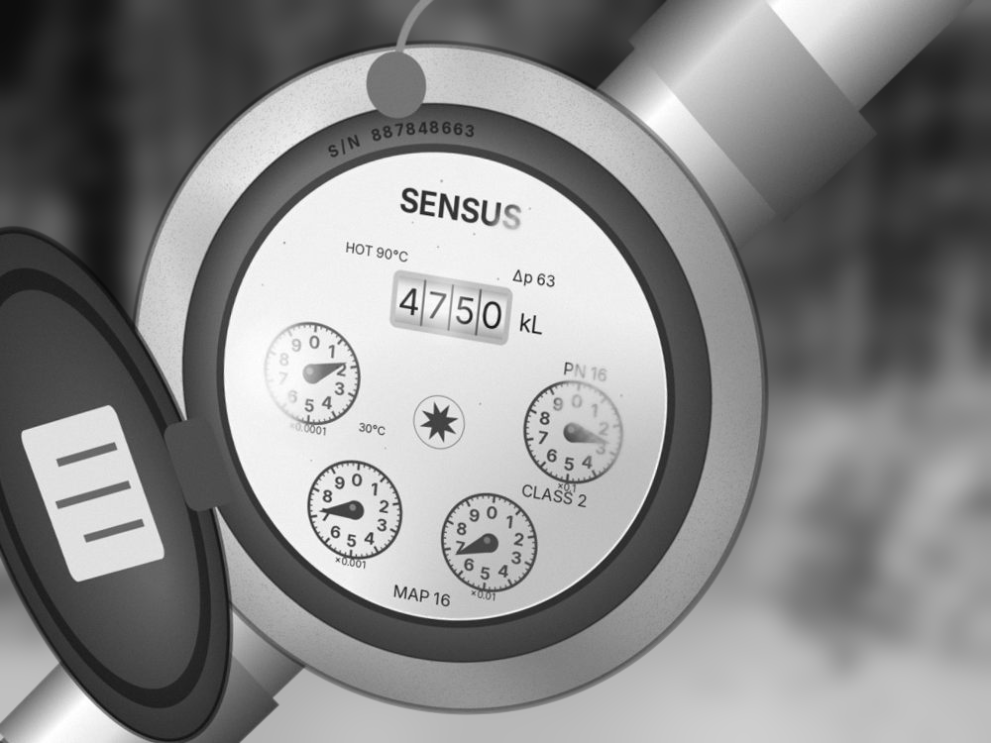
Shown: 4750.2671 (kL)
